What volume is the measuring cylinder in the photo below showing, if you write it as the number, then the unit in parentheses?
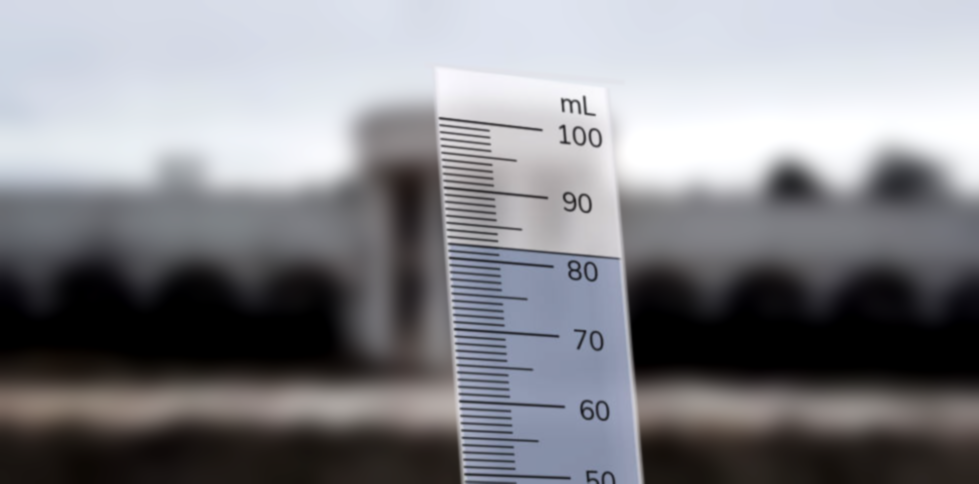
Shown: 82 (mL)
